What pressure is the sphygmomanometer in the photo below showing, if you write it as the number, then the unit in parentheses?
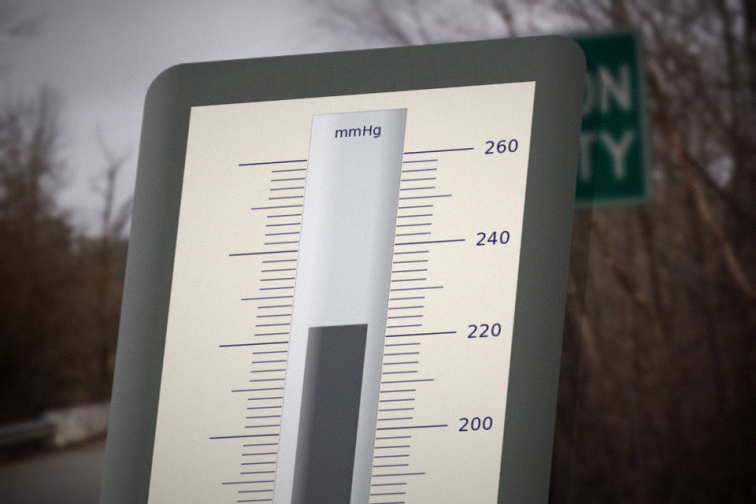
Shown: 223 (mmHg)
